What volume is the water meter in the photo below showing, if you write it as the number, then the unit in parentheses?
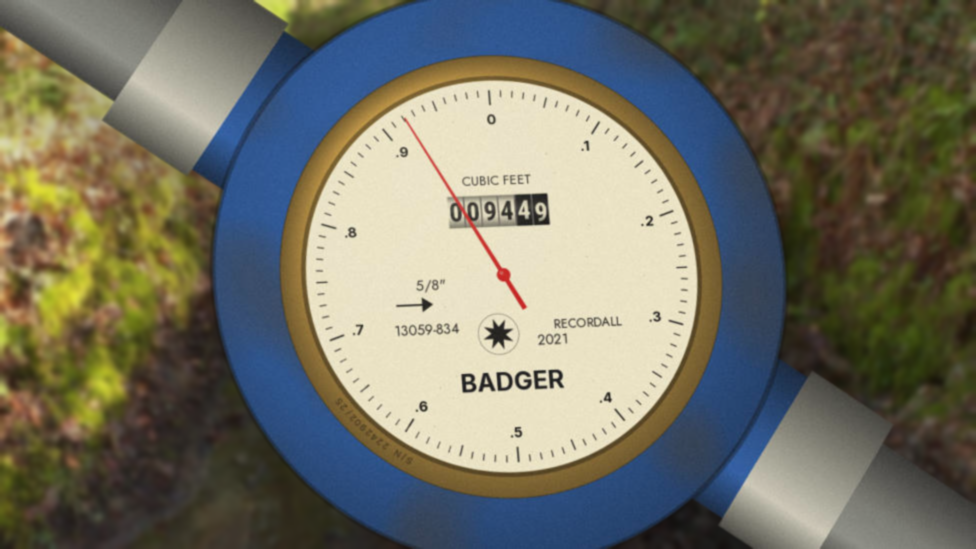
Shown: 9448.92 (ft³)
